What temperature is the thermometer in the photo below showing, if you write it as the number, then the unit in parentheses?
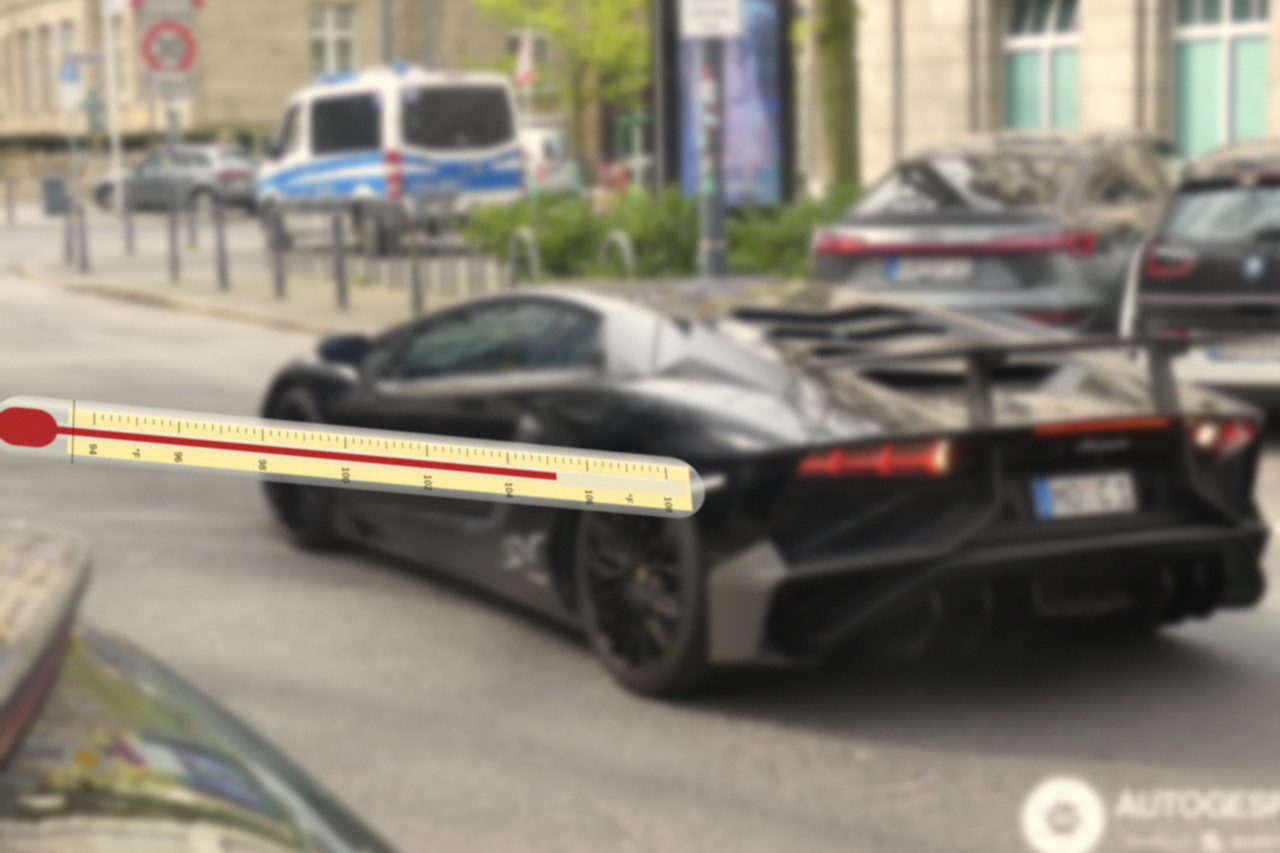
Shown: 105.2 (°F)
